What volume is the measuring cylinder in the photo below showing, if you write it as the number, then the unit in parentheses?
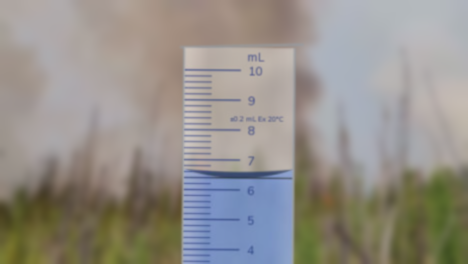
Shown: 6.4 (mL)
